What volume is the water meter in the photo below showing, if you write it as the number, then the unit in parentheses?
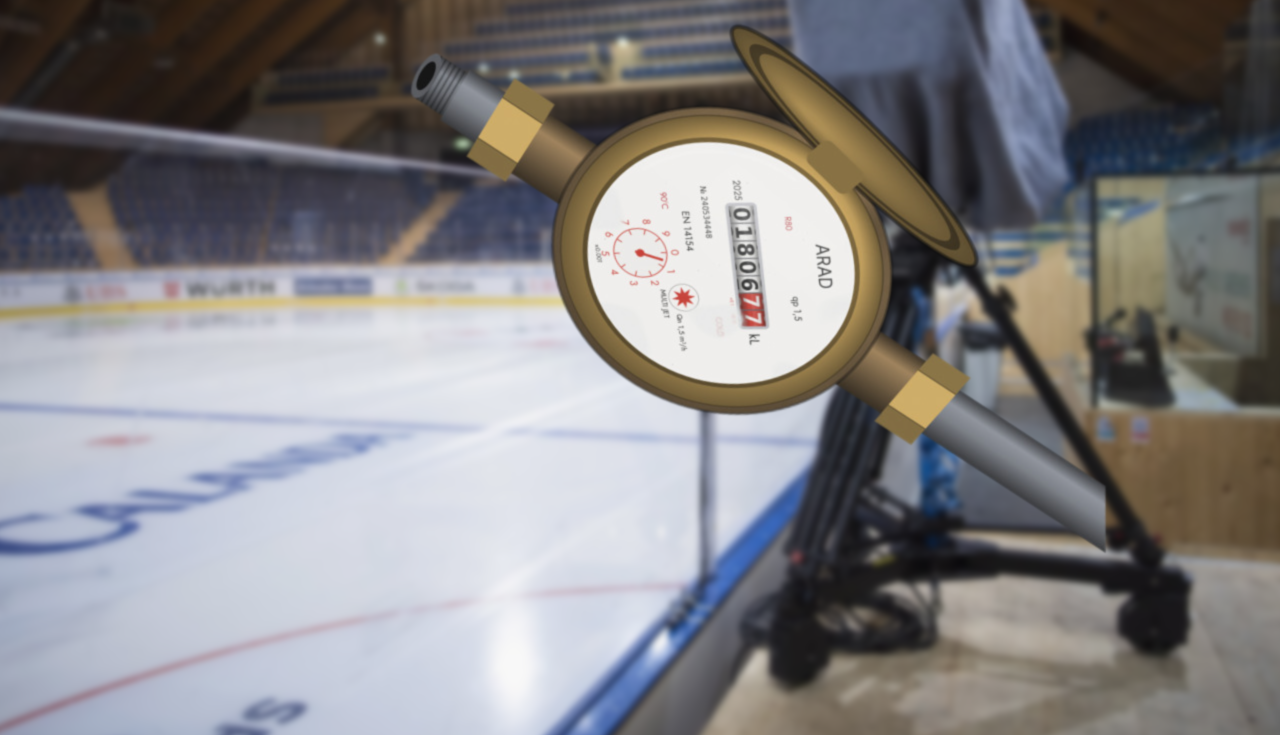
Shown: 1806.770 (kL)
